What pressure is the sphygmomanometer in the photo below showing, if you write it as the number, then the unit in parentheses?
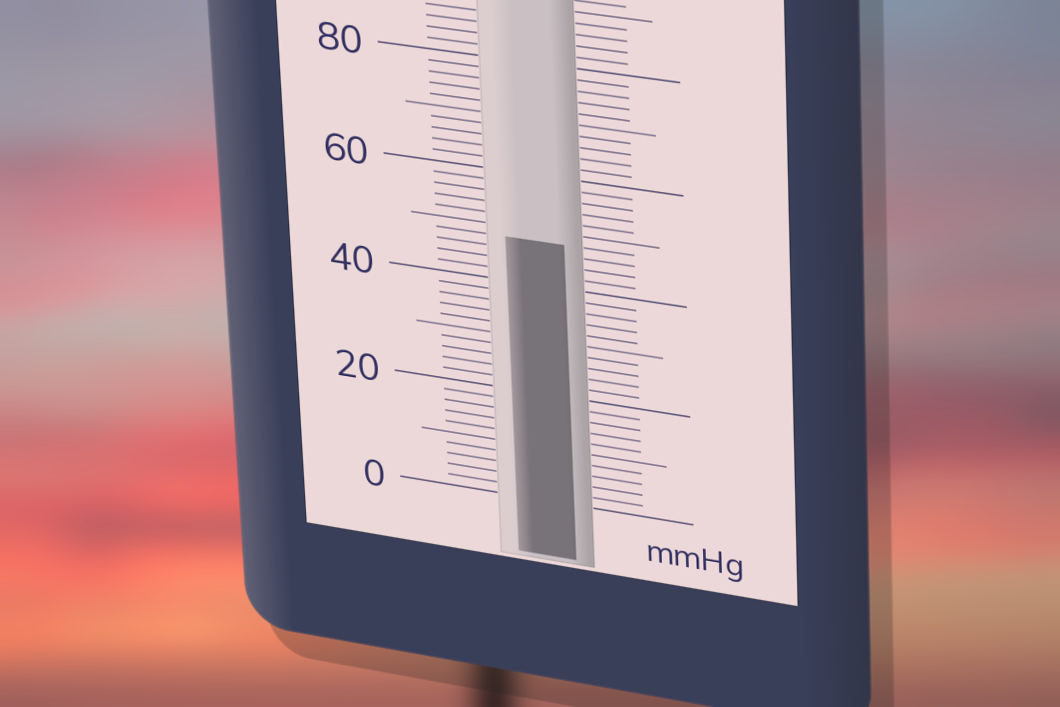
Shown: 48 (mmHg)
